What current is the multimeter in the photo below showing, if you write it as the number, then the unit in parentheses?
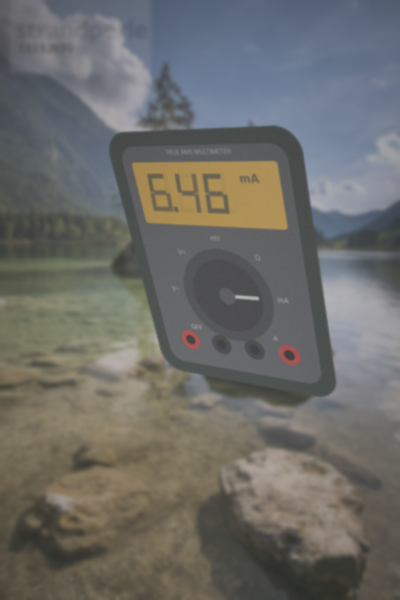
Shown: 6.46 (mA)
